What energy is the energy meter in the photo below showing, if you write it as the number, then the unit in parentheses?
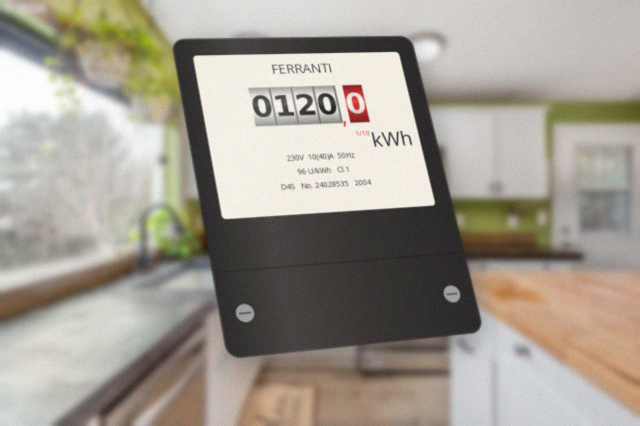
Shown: 120.0 (kWh)
